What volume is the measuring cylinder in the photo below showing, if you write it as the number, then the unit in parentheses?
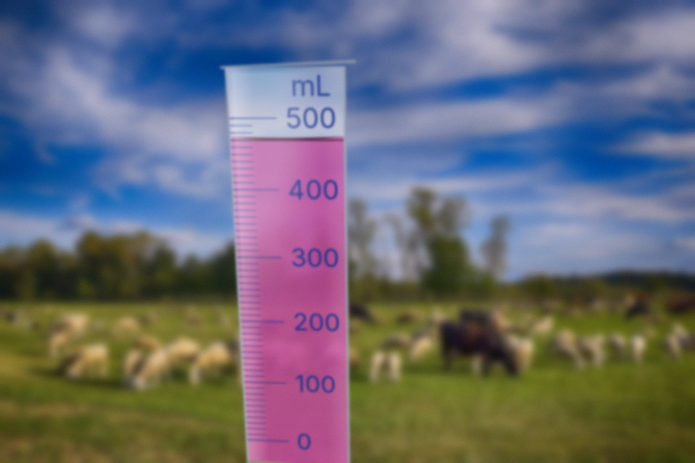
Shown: 470 (mL)
